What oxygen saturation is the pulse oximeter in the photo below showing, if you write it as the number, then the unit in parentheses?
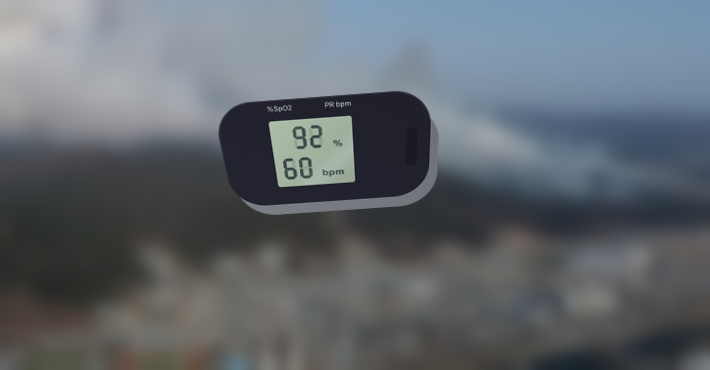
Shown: 92 (%)
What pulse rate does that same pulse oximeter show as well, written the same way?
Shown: 60 (bpm)
